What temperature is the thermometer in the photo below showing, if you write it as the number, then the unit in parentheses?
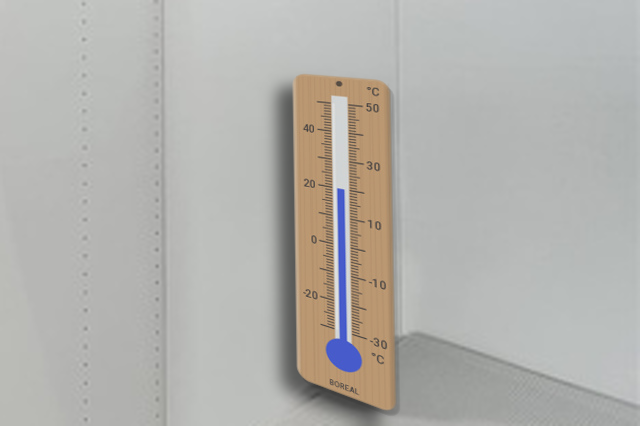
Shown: 20 (°C)
